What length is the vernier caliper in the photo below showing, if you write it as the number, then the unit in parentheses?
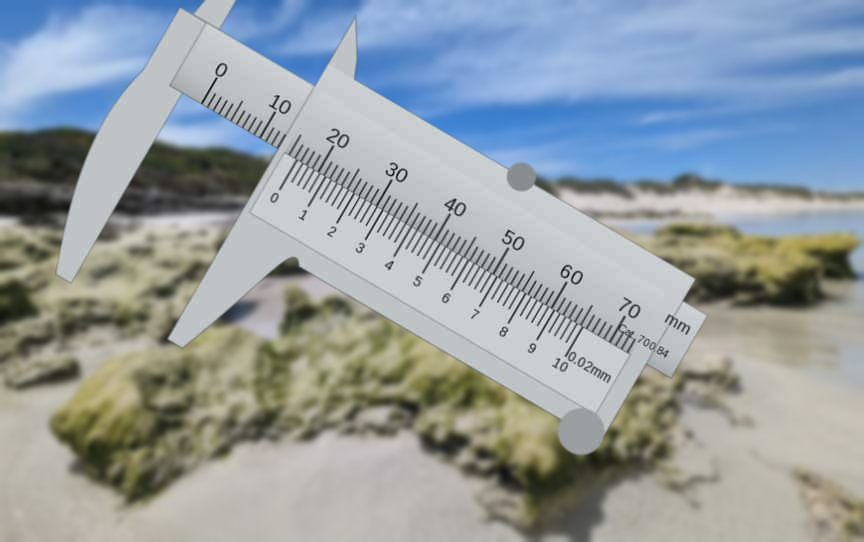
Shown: 16.4 (mm)
